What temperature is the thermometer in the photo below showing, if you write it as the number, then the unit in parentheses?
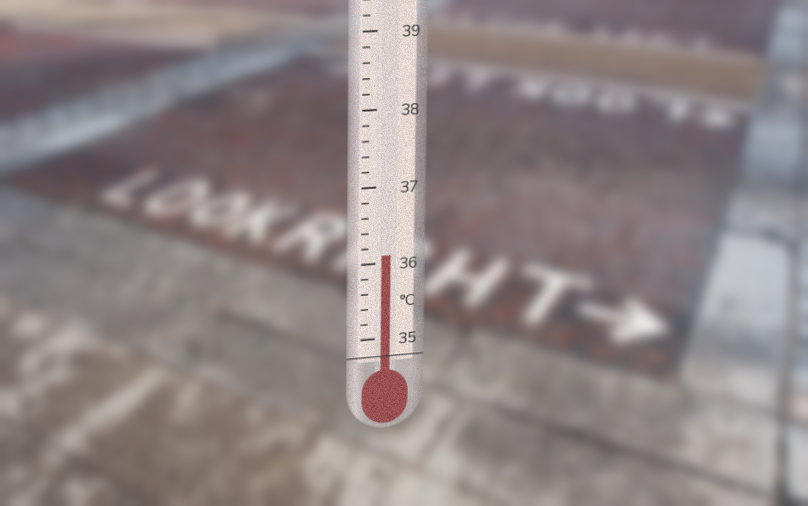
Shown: 36.1 (°C)
